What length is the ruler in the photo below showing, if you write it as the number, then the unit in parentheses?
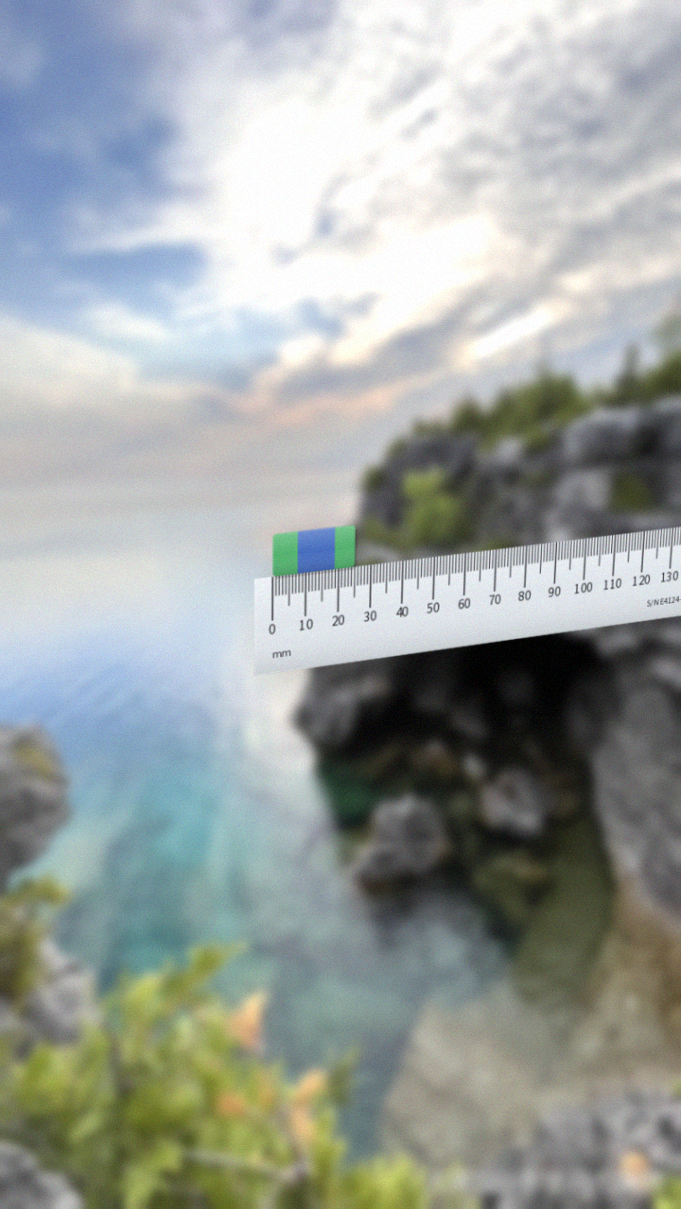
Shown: 25 (mm)
